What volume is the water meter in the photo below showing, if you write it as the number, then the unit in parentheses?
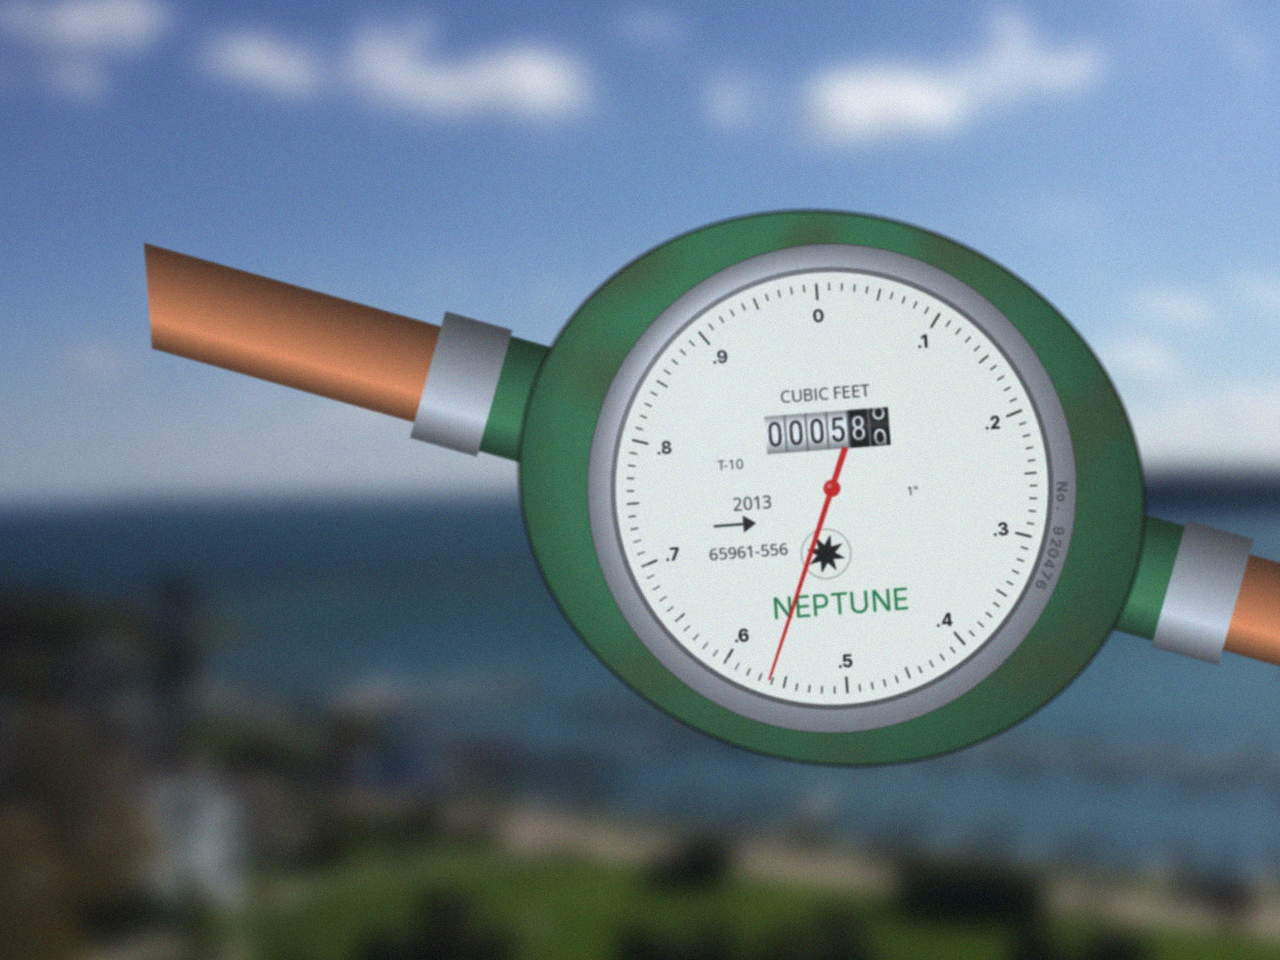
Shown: 588.56 (ft³)
